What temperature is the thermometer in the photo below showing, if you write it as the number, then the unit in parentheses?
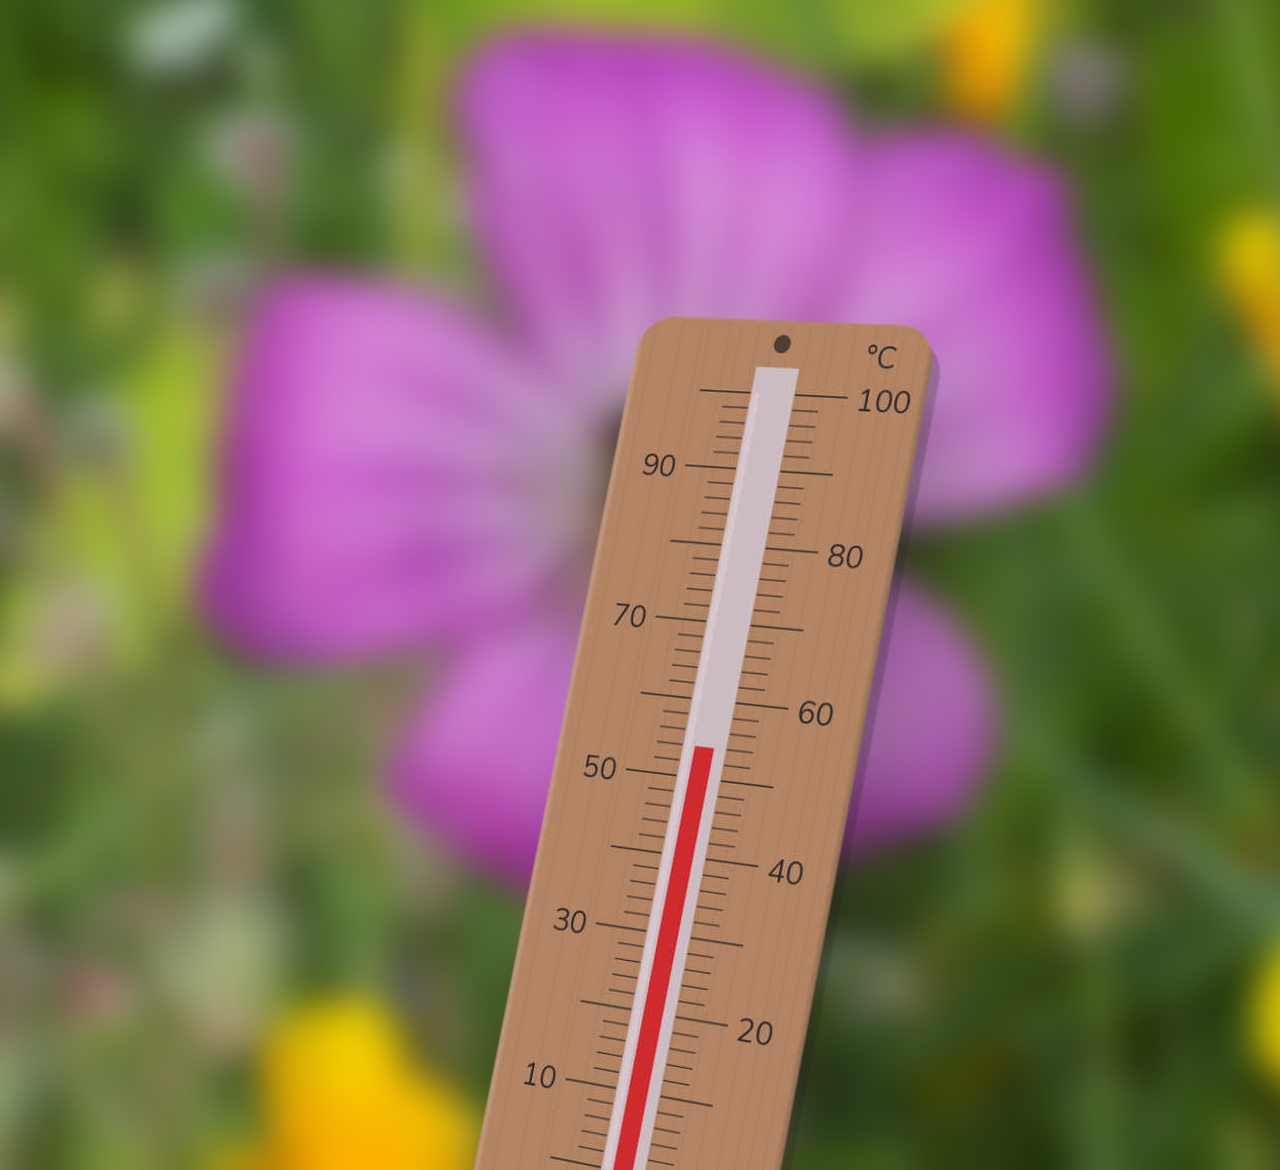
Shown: 54 (°C)
